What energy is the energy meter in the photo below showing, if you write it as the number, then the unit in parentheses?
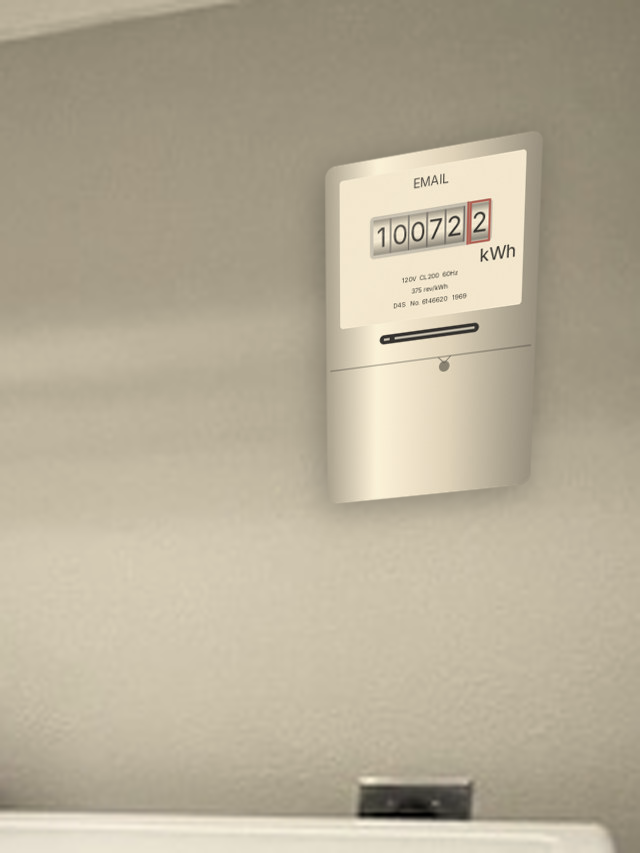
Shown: 10072.2 (kWh)
